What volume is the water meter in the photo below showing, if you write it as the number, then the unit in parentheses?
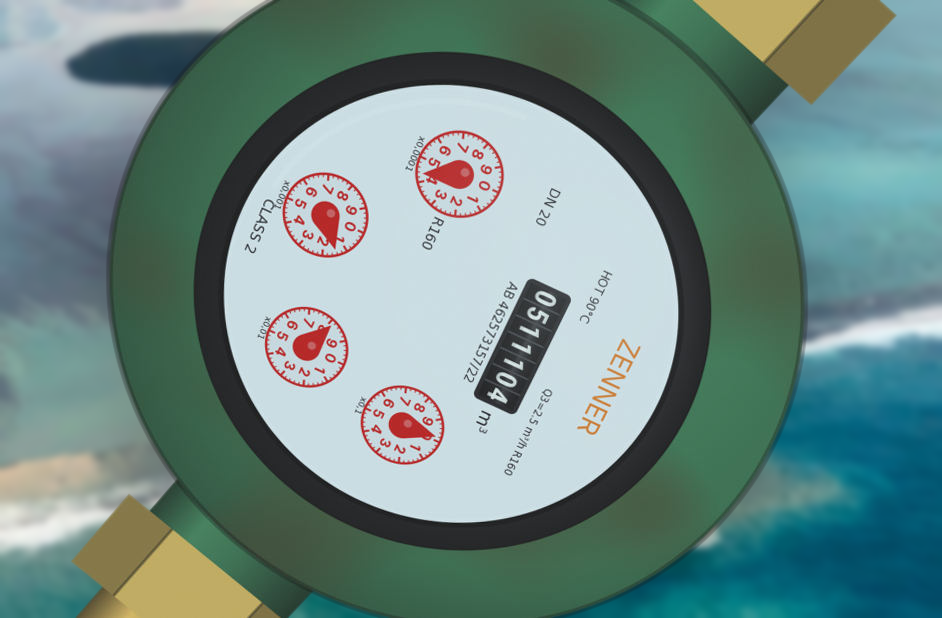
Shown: 511103.9814 (m³)
